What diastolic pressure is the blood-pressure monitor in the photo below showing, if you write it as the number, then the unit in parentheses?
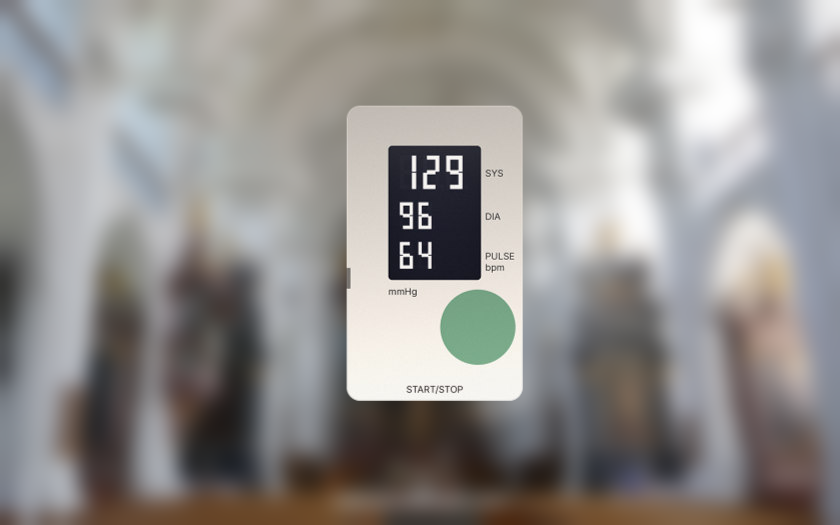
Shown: 96 (mmHg)
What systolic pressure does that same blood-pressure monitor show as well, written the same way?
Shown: 129 (mmHg)
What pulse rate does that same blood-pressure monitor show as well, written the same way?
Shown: 64 (bpm)
